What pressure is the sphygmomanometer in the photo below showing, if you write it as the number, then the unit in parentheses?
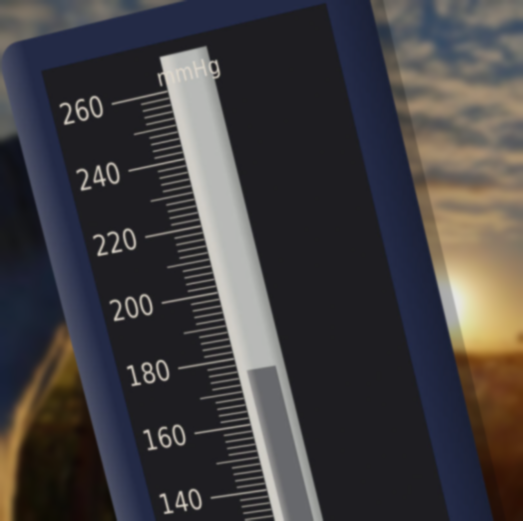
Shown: 176 (mmHg)
